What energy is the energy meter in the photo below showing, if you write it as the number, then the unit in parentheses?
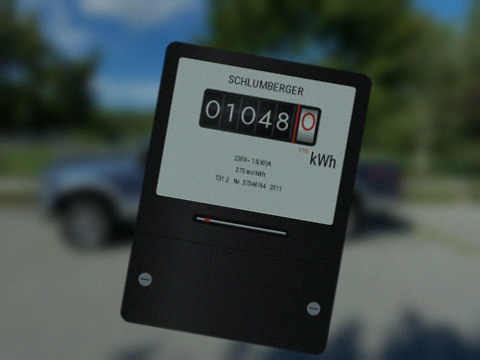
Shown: 1048.0 (kWh)
